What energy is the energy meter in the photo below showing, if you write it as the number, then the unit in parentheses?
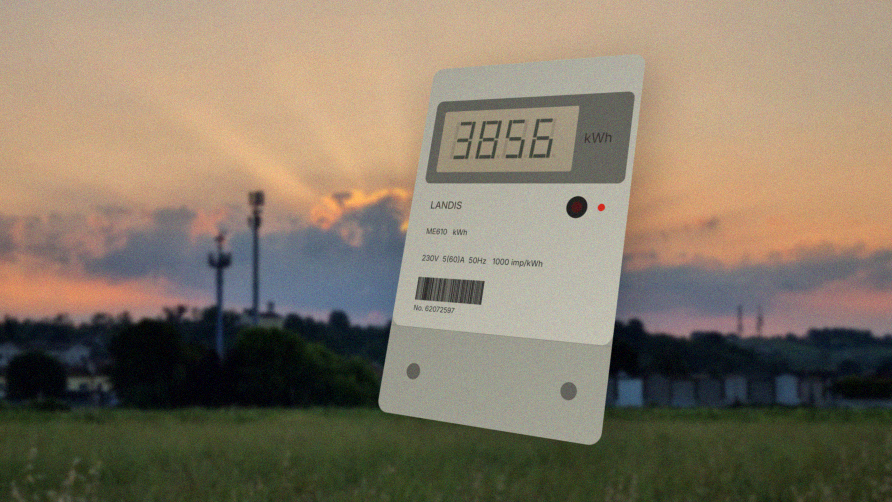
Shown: 3856 (kWh)
